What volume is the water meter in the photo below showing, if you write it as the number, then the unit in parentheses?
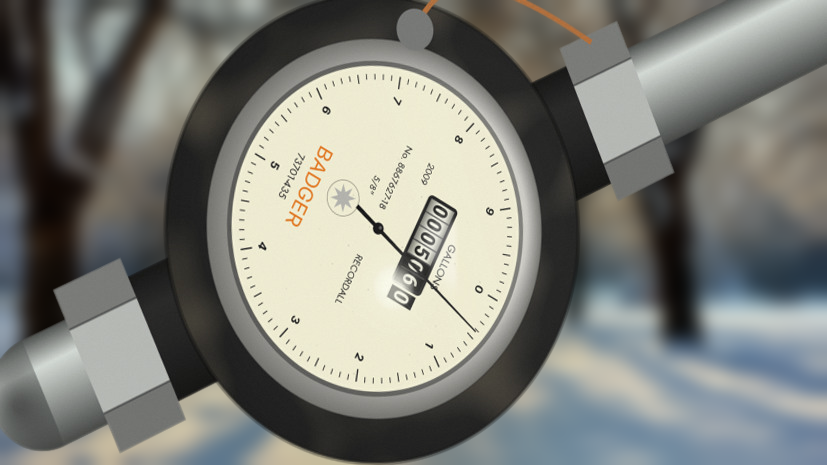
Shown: 5060.4 (gal)
